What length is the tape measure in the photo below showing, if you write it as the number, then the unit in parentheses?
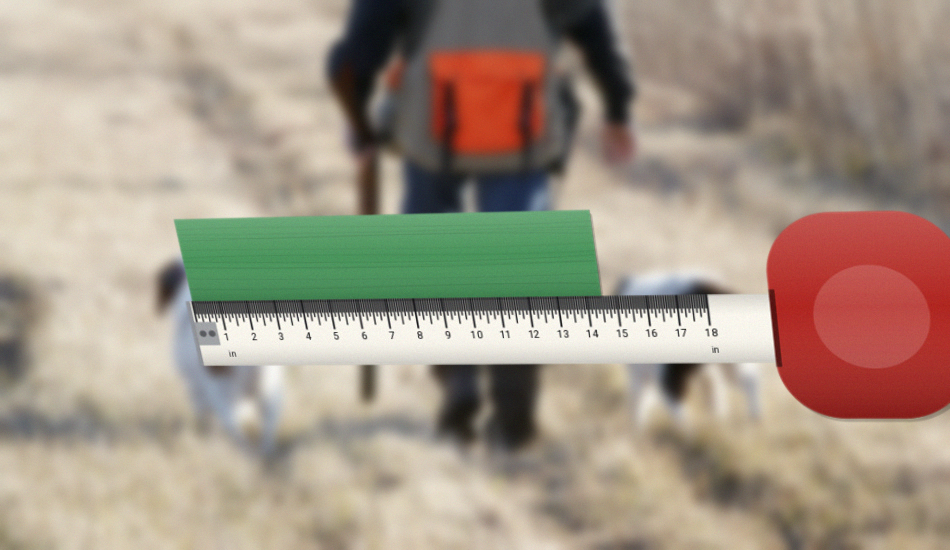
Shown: 14.5 (in)
